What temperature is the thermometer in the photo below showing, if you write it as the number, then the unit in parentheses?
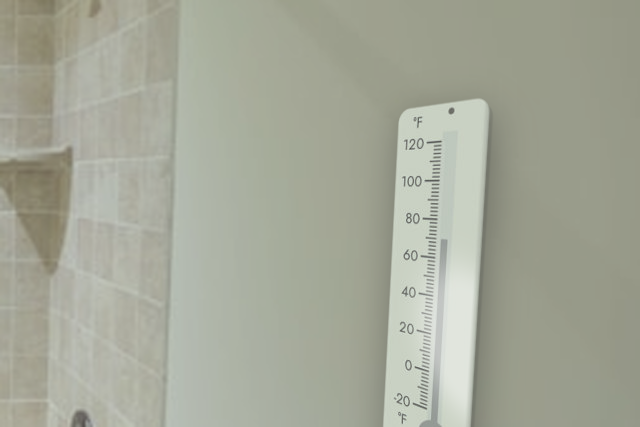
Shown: 70 (°F)
